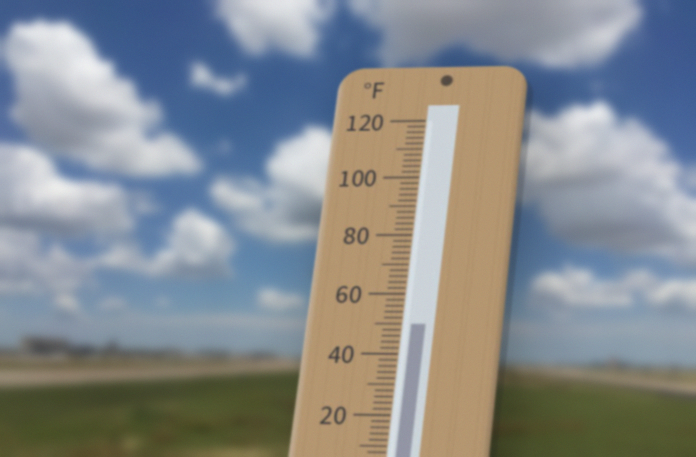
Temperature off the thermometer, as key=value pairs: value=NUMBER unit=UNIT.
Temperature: value=50 unit=°F
